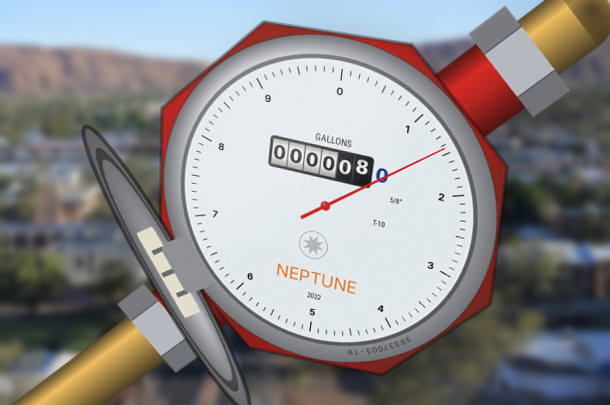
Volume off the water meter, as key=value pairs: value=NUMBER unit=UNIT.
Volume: value=81.4 unit=gal
